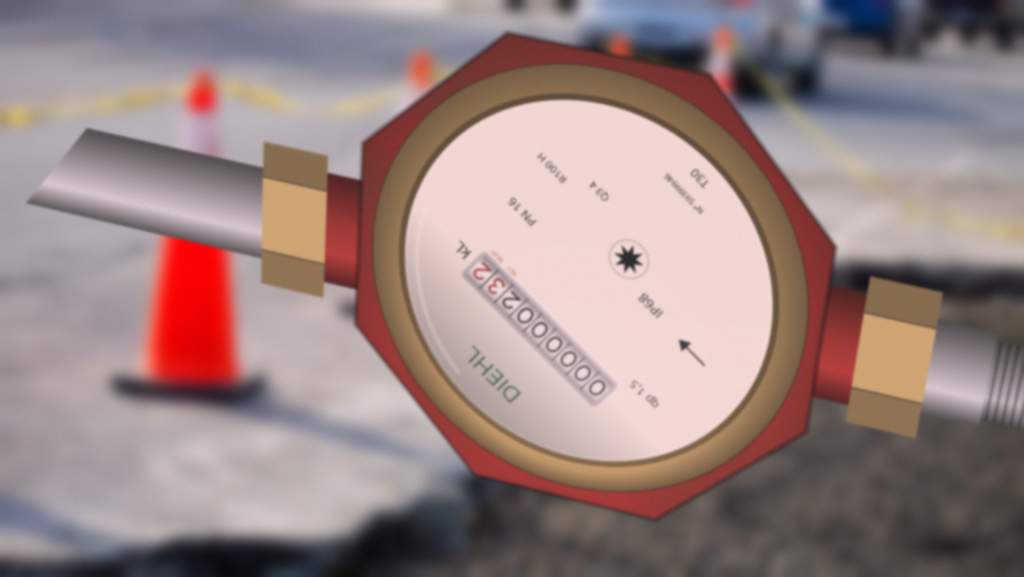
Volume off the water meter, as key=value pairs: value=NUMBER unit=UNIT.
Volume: value=2.32 unit=kL
